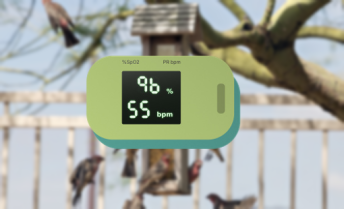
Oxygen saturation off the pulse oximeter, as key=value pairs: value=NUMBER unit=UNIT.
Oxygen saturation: value=96 unit=%
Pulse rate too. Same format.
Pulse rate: value=55 unit=bpm
